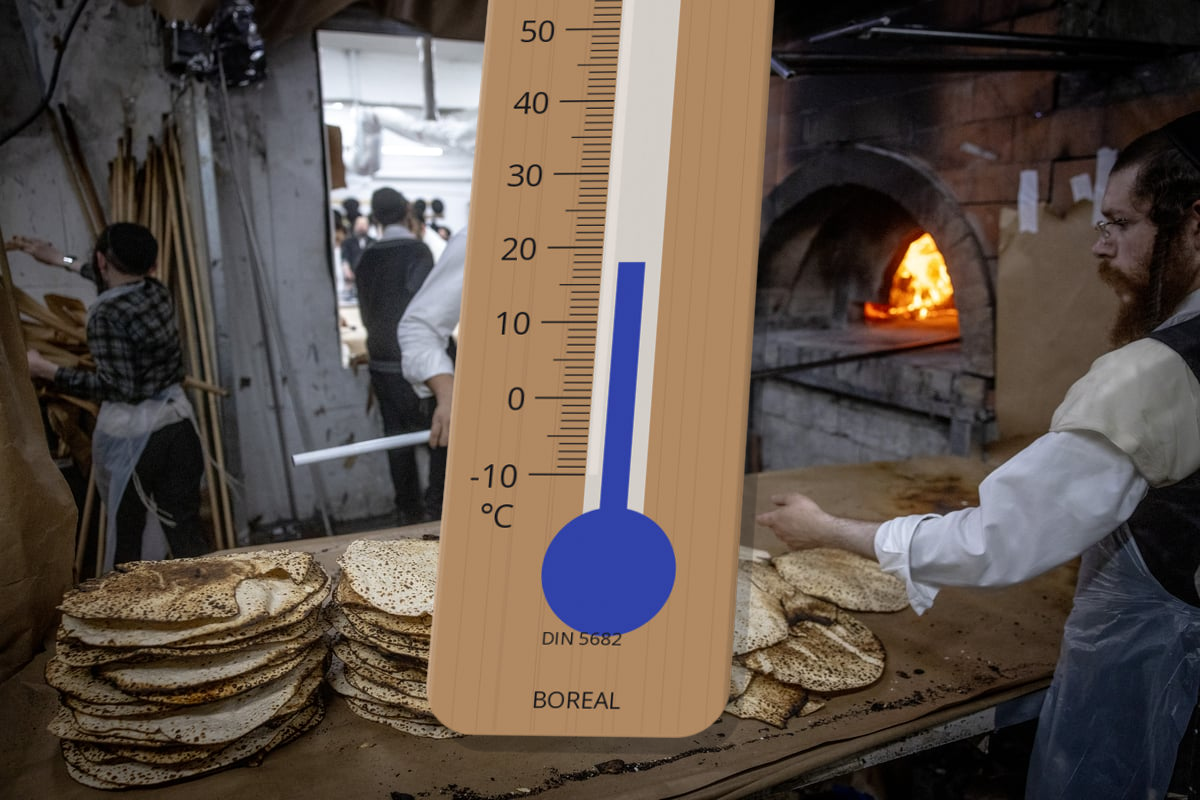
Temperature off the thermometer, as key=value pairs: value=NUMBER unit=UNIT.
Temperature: value=18 unit=°C
